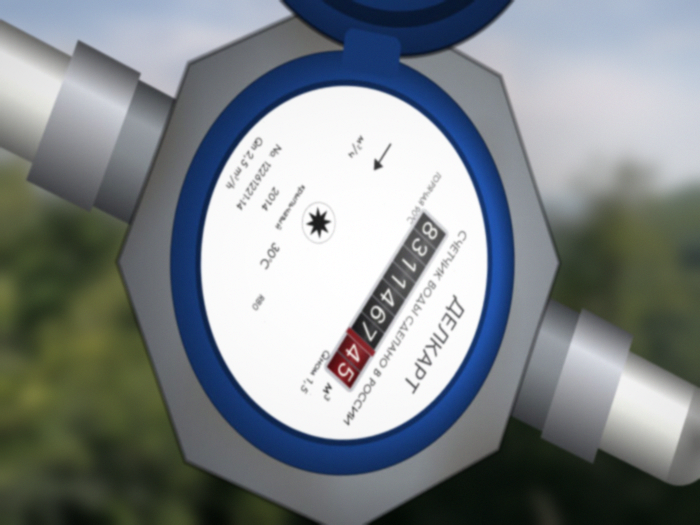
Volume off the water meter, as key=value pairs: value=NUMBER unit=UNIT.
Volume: value=8311467.45 unit=m³
